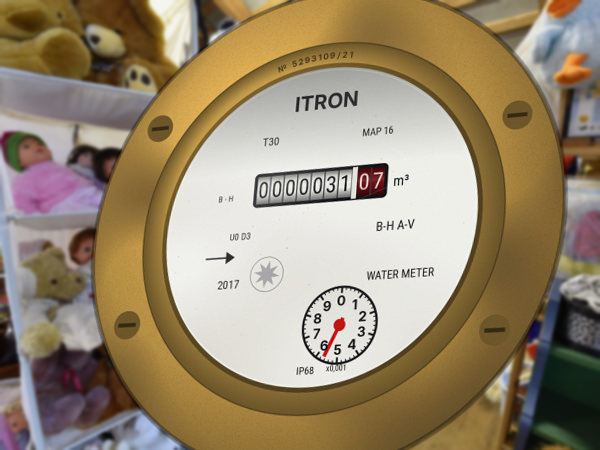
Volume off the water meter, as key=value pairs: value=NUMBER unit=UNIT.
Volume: value=31.075 unit=m³
